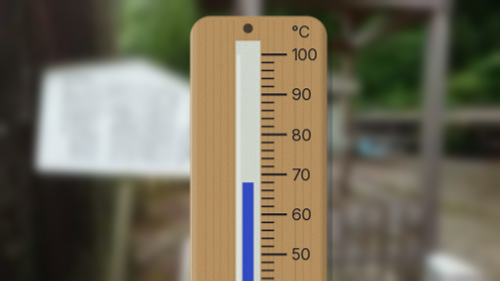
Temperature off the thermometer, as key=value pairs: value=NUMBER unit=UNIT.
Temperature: value=68 unit=°C
